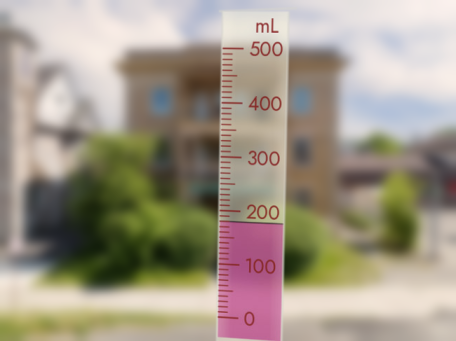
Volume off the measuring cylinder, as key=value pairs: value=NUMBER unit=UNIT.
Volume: value=180 unit=mL
